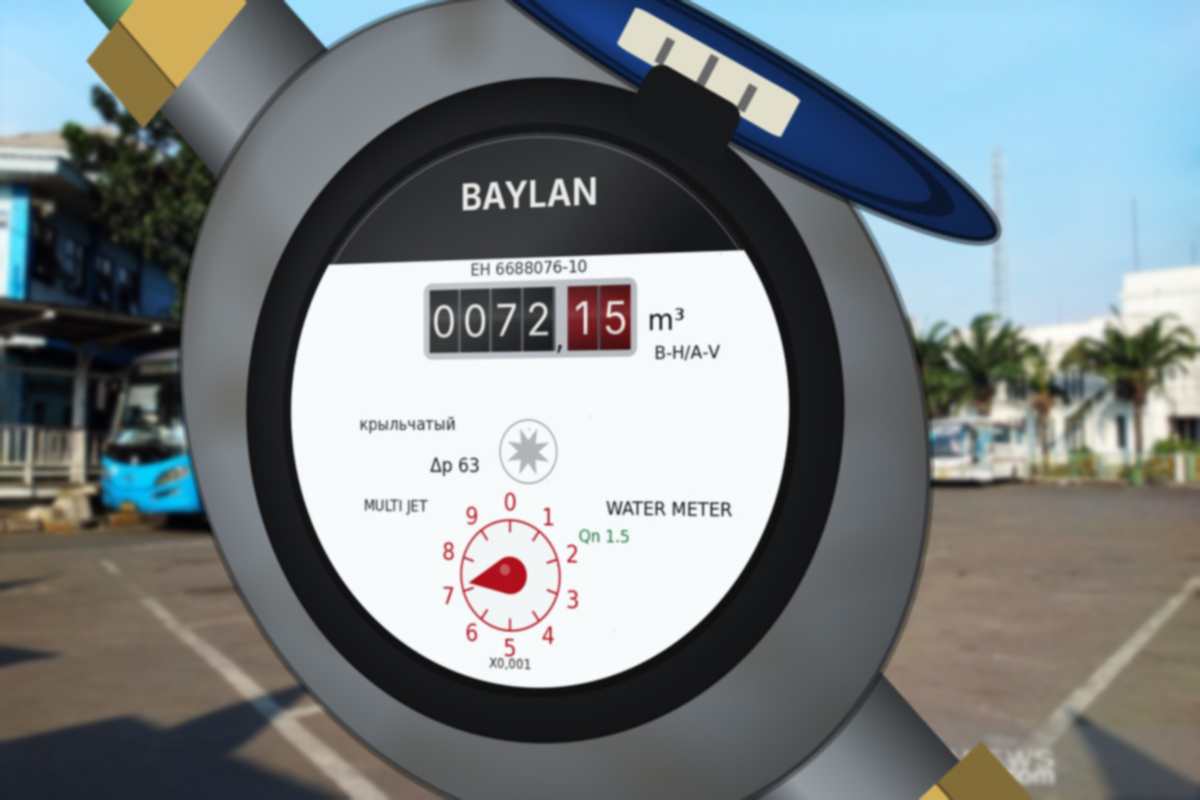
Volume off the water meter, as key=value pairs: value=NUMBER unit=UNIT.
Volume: value=72.157 unit=m³
